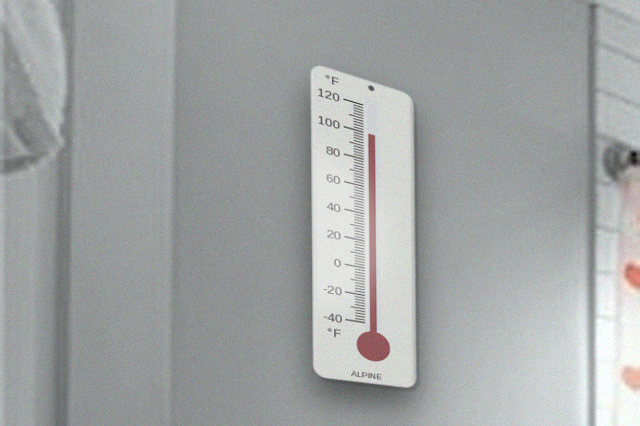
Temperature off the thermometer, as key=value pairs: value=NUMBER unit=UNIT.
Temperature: value=100 unit=°F
